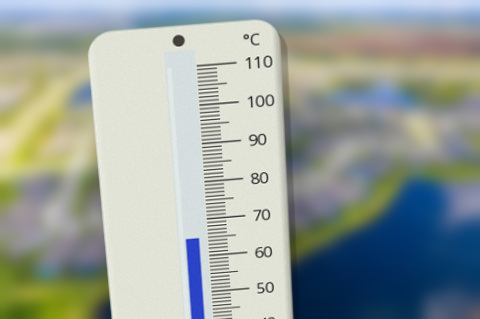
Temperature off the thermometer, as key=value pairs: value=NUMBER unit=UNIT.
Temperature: value=65 unit=°C
